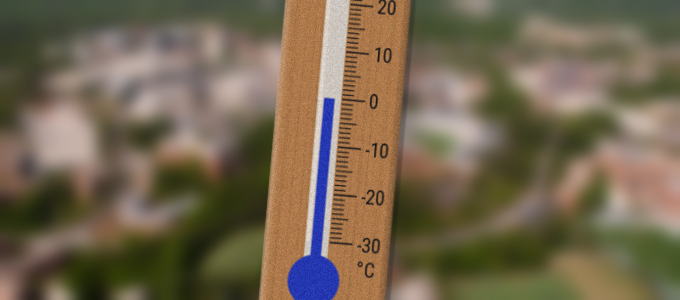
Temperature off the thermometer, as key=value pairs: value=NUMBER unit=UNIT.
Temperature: value=0 unit=°C
